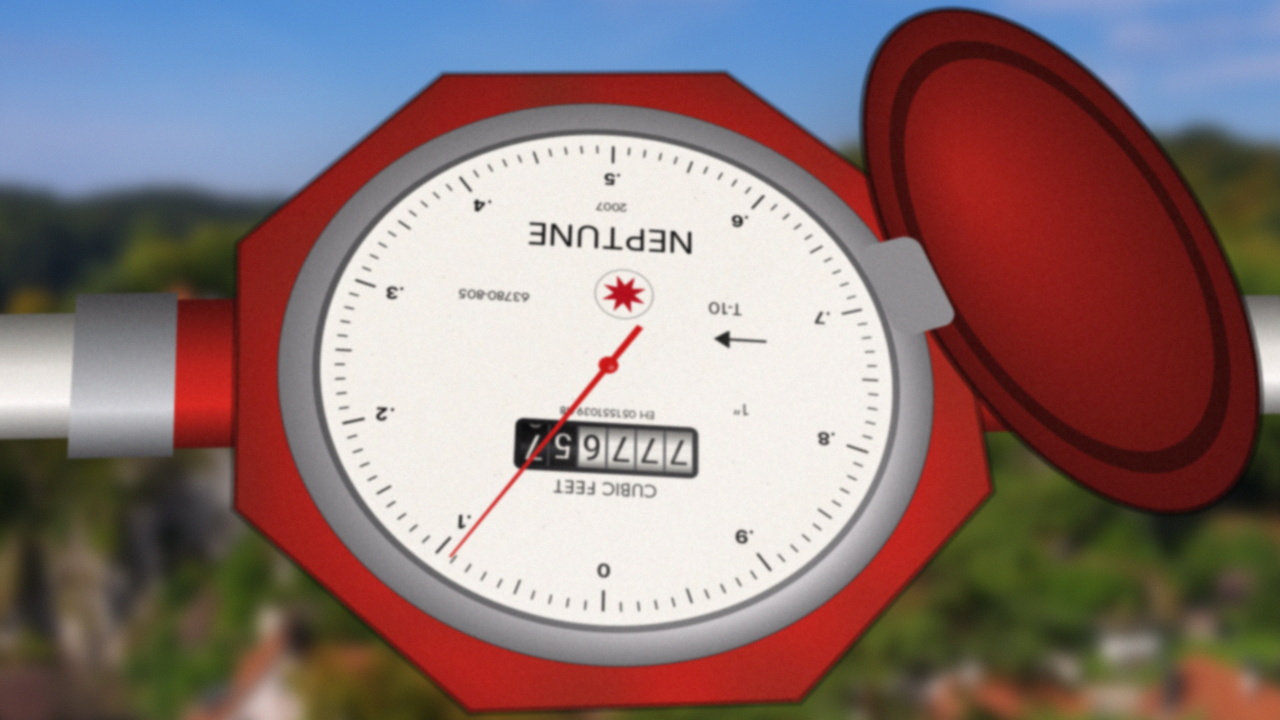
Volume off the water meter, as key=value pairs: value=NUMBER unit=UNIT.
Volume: value=777657.09 unit=ft³
